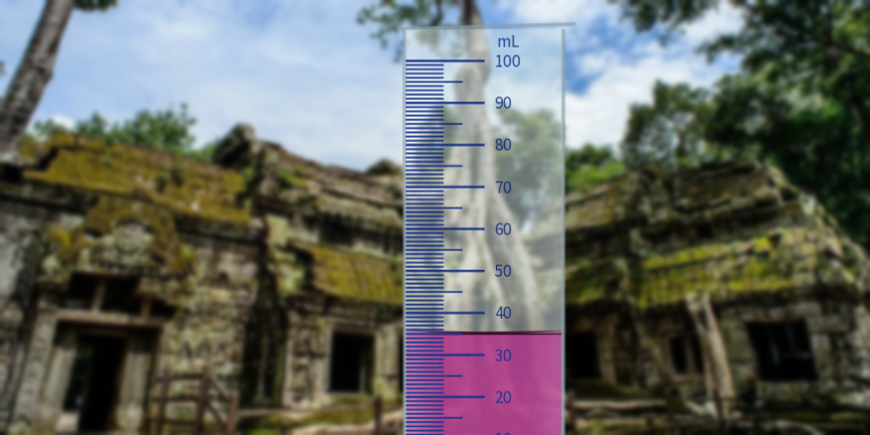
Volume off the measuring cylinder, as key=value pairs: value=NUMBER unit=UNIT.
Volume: value=35 unit=mL
